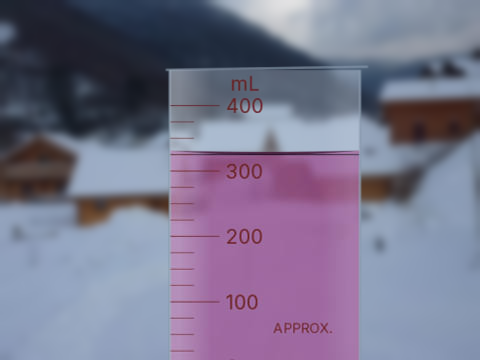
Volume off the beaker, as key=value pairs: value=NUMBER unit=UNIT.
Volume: value=325 unit=mL
